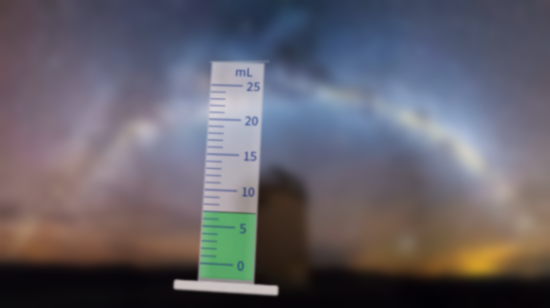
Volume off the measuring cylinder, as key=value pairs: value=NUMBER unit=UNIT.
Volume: value=7 unit=mL
